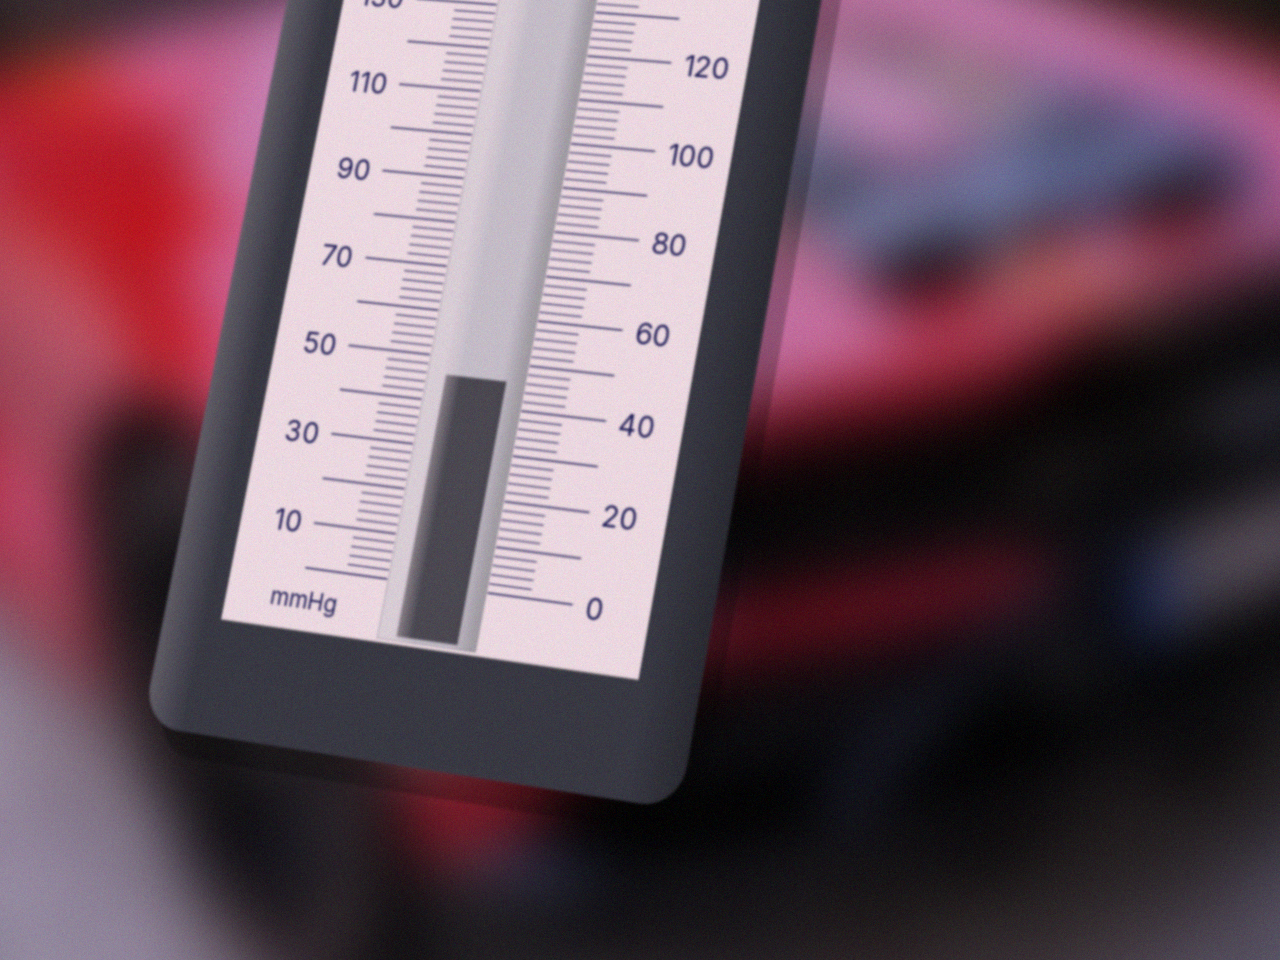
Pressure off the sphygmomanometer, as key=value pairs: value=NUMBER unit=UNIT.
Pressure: value=46 unit=mmHg
